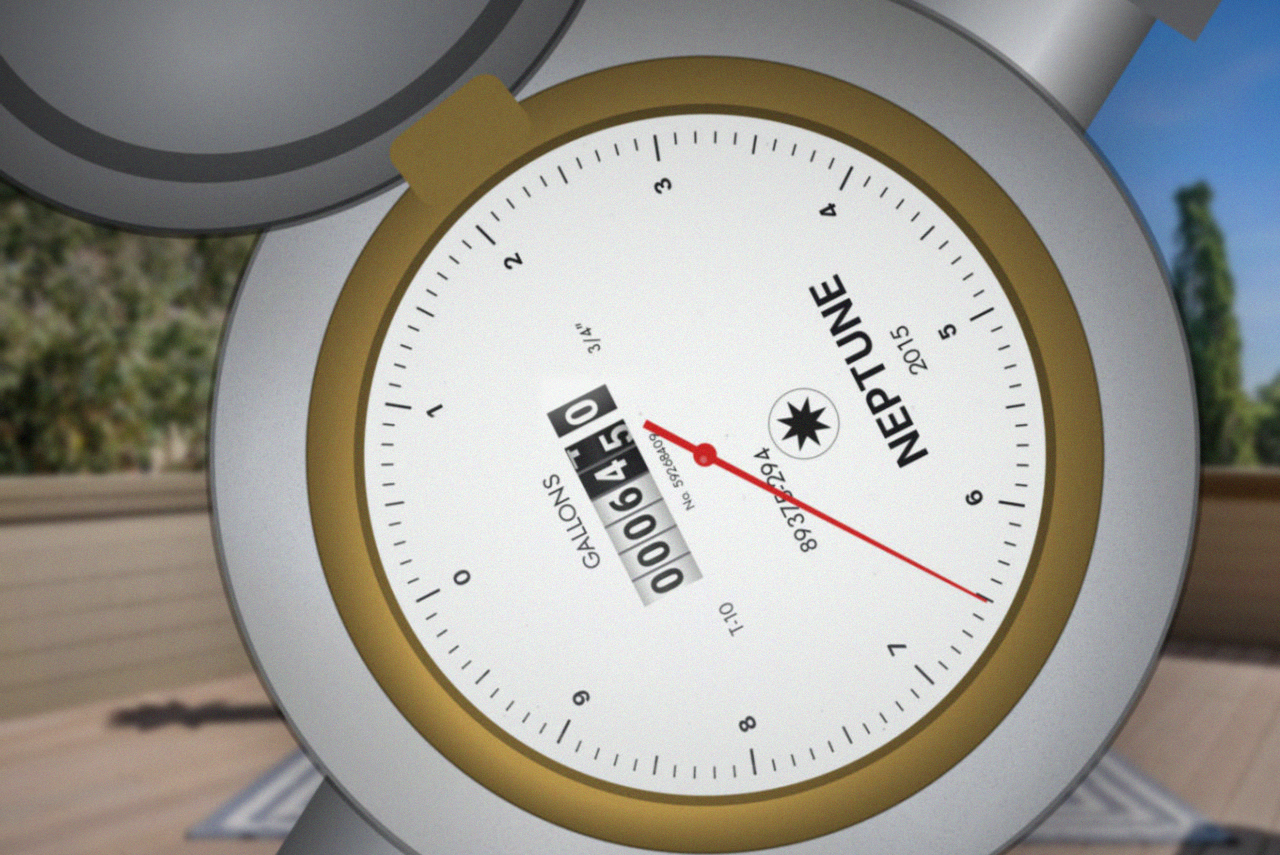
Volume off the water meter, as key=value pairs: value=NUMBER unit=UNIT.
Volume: value=6446.5 unit=gal
